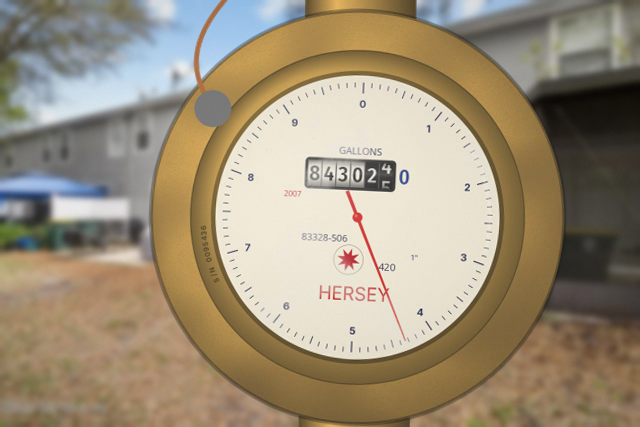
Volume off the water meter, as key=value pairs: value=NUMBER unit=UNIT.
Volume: value=8430244.3 unit=gal
